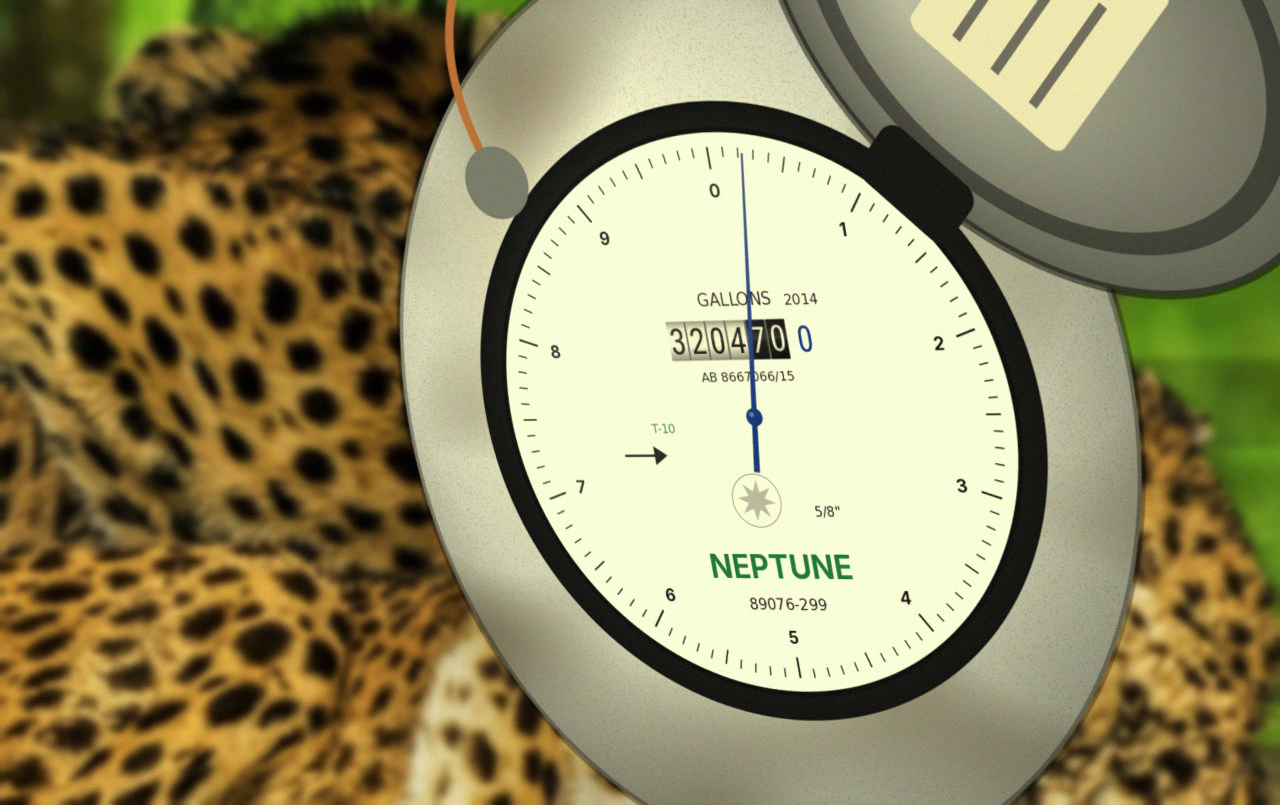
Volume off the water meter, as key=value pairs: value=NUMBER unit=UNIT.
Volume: value=3204700.2 unit=gal
